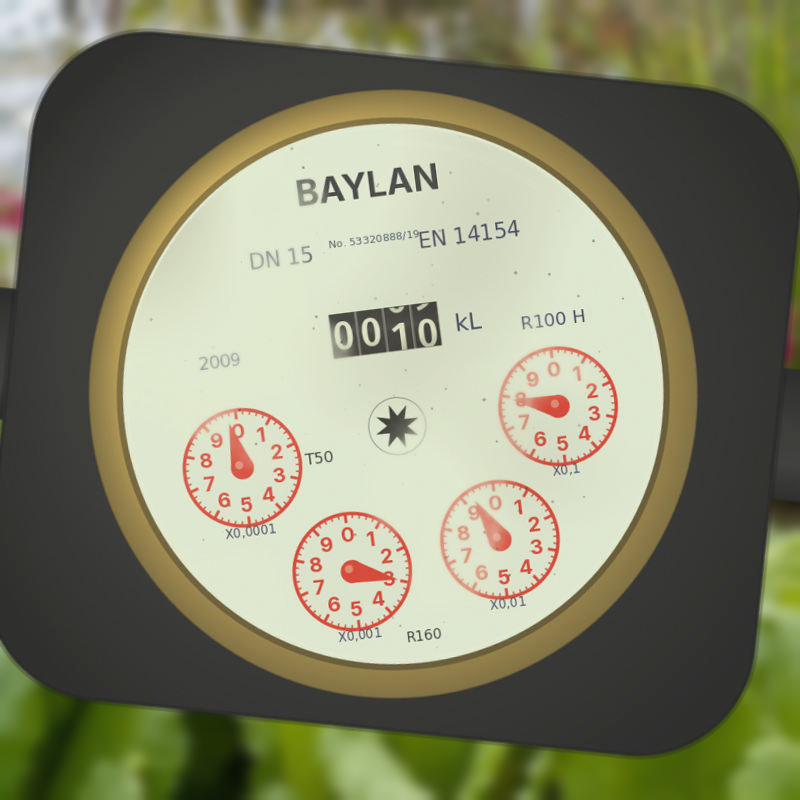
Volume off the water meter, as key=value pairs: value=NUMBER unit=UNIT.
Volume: value=9.7929 unit=kL
